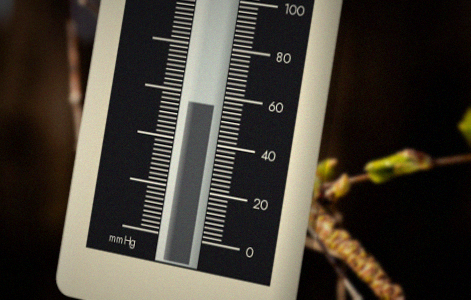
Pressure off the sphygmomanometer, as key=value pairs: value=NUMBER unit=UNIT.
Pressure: value=56 unit=mmHg
